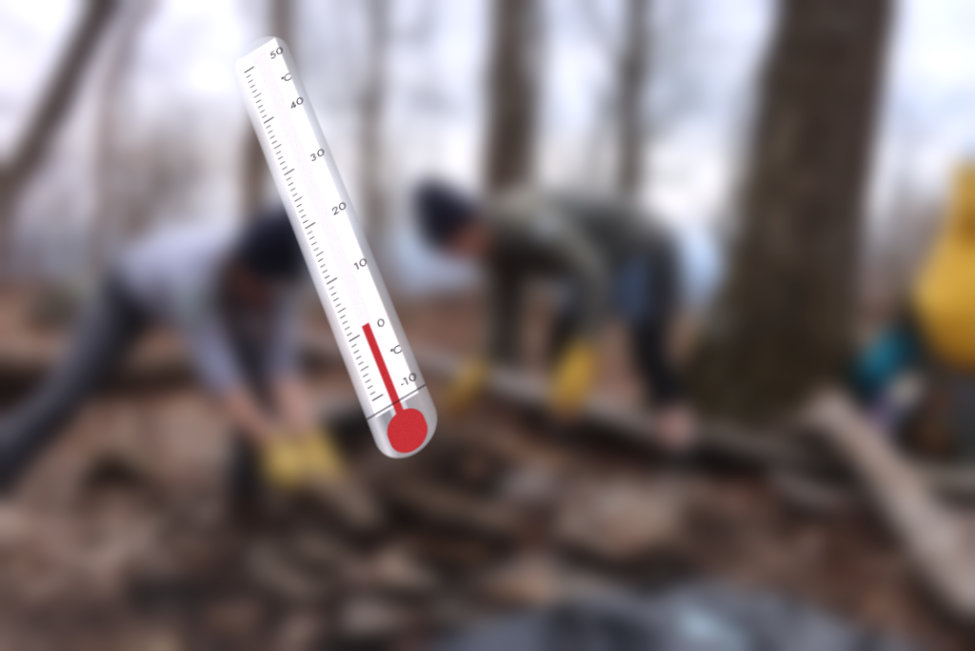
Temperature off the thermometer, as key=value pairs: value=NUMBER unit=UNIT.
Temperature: value=1 unit=°C
